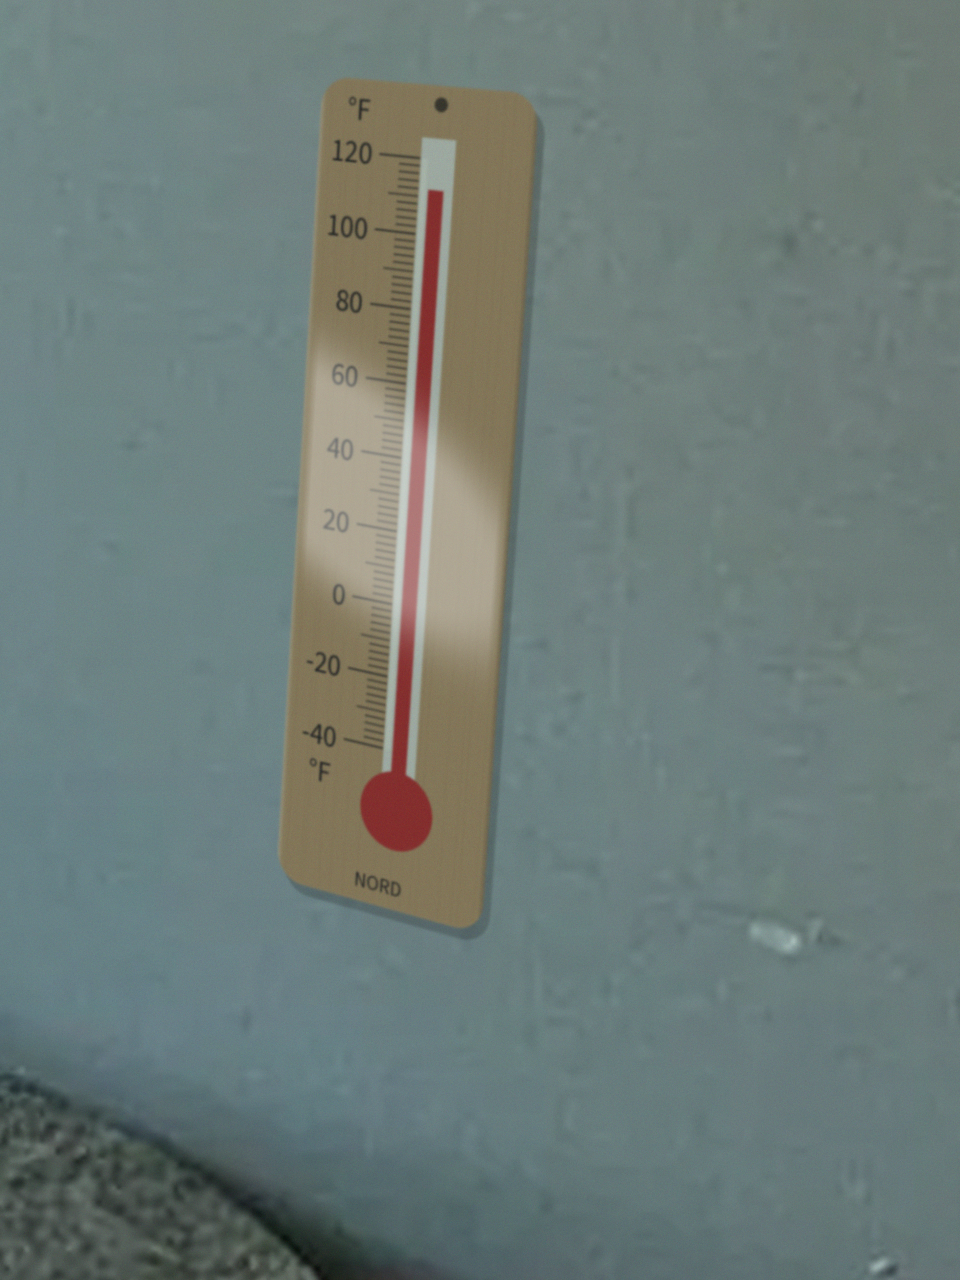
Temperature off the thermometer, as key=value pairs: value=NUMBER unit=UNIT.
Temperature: value=112 unit=°F
